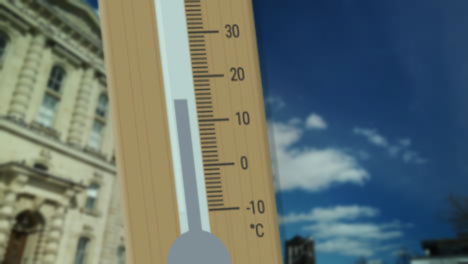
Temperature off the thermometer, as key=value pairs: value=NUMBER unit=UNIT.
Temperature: value=15 unit=°C
